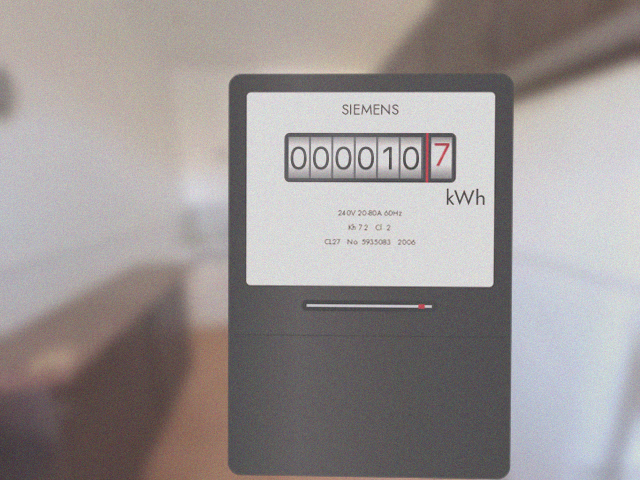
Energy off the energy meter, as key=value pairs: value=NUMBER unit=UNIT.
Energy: value=10.7 unit=kWh
